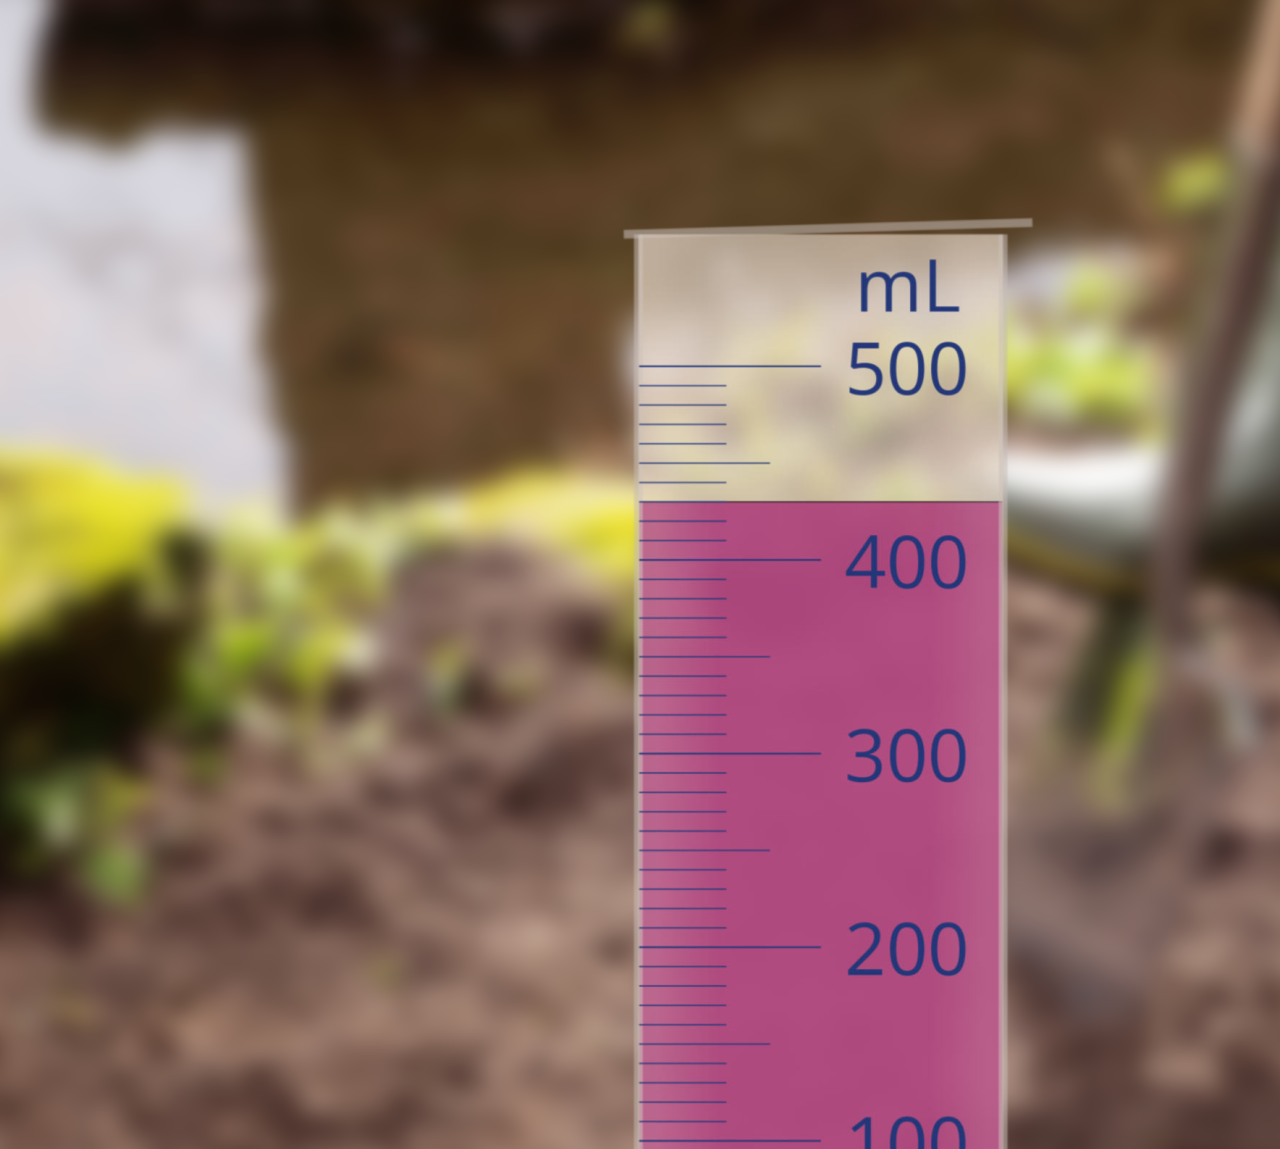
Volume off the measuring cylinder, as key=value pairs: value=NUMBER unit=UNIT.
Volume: value=430 unit=mL
